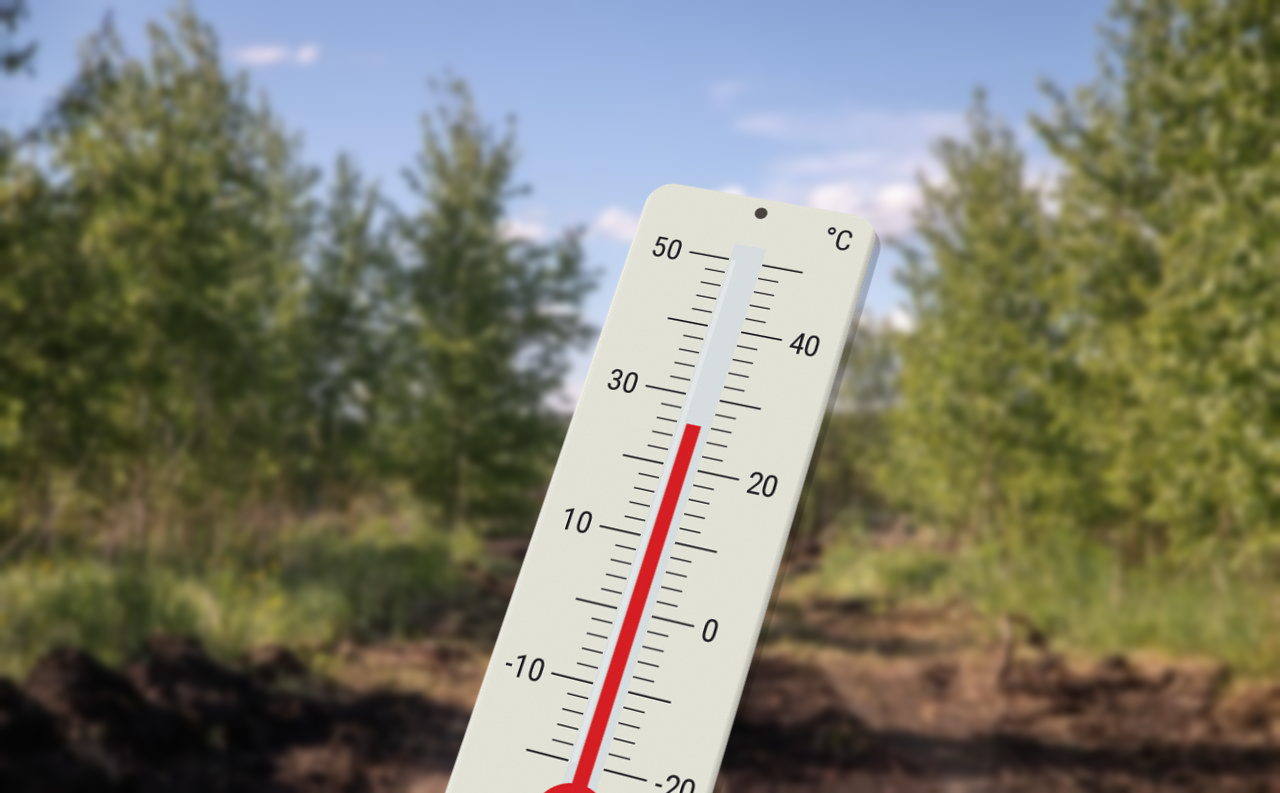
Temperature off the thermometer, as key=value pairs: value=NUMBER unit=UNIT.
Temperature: value=26 unit=°C
